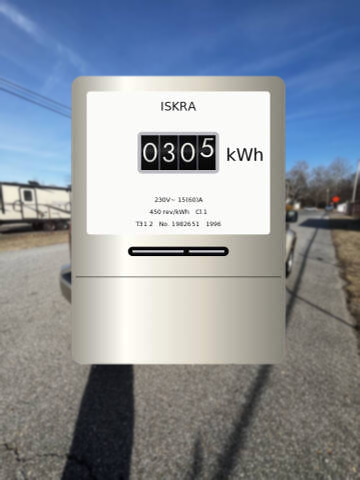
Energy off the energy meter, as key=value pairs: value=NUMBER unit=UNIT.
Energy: value=305 unit=kWh
